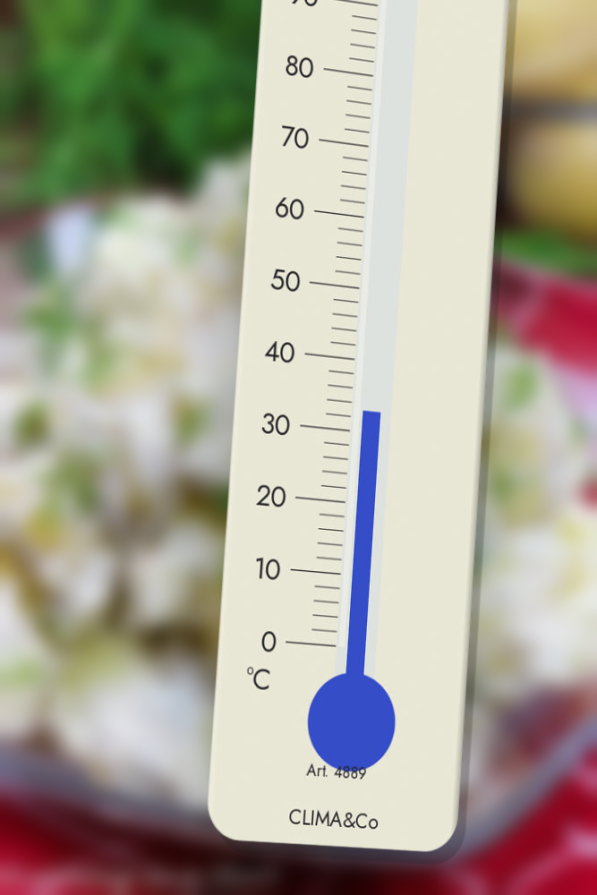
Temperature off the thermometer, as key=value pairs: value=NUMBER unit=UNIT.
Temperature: value=33 unit=°C
